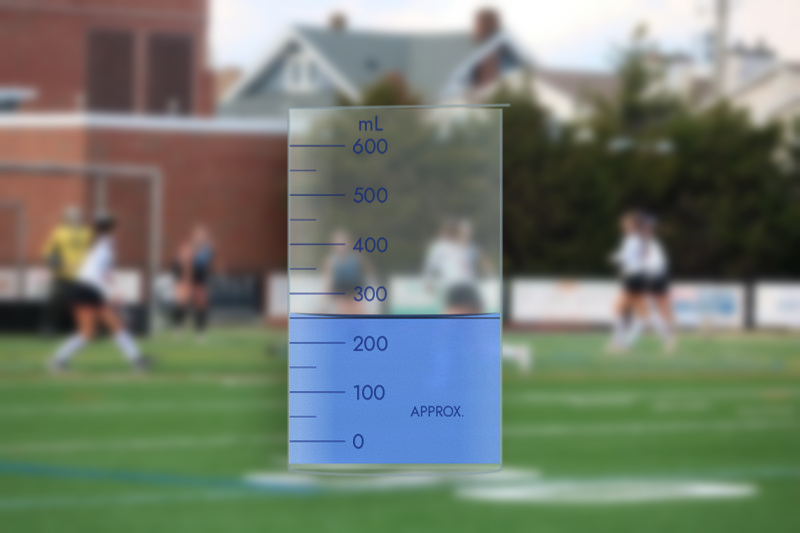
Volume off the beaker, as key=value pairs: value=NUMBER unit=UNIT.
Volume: value=250 unit=mL
